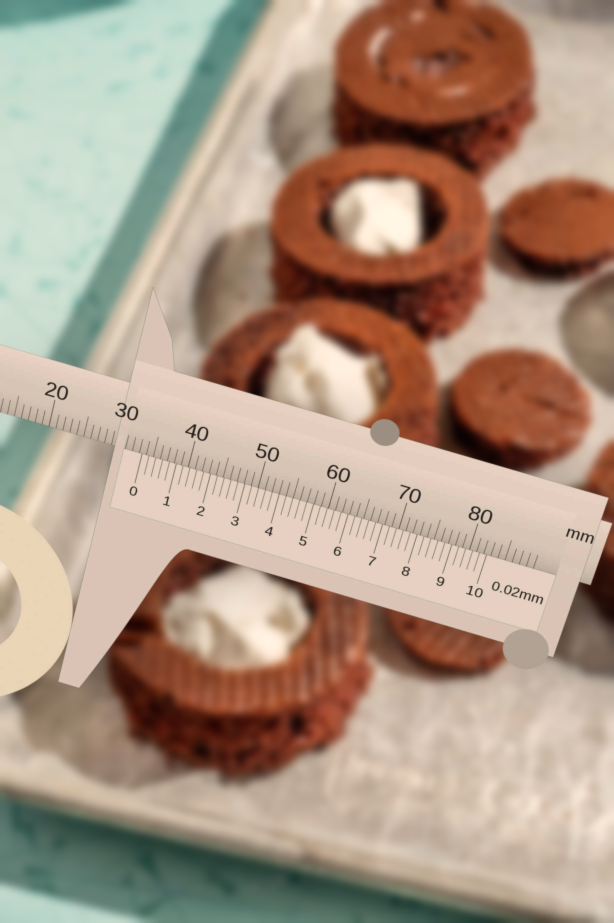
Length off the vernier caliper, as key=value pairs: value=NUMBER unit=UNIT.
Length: value=33.4 unit=mm
